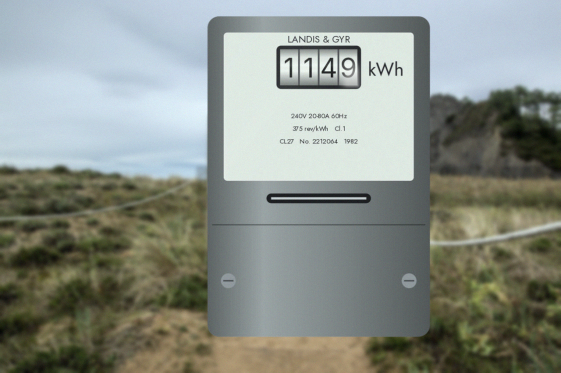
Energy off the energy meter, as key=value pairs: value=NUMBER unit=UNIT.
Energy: value=1149 unit=kWh
